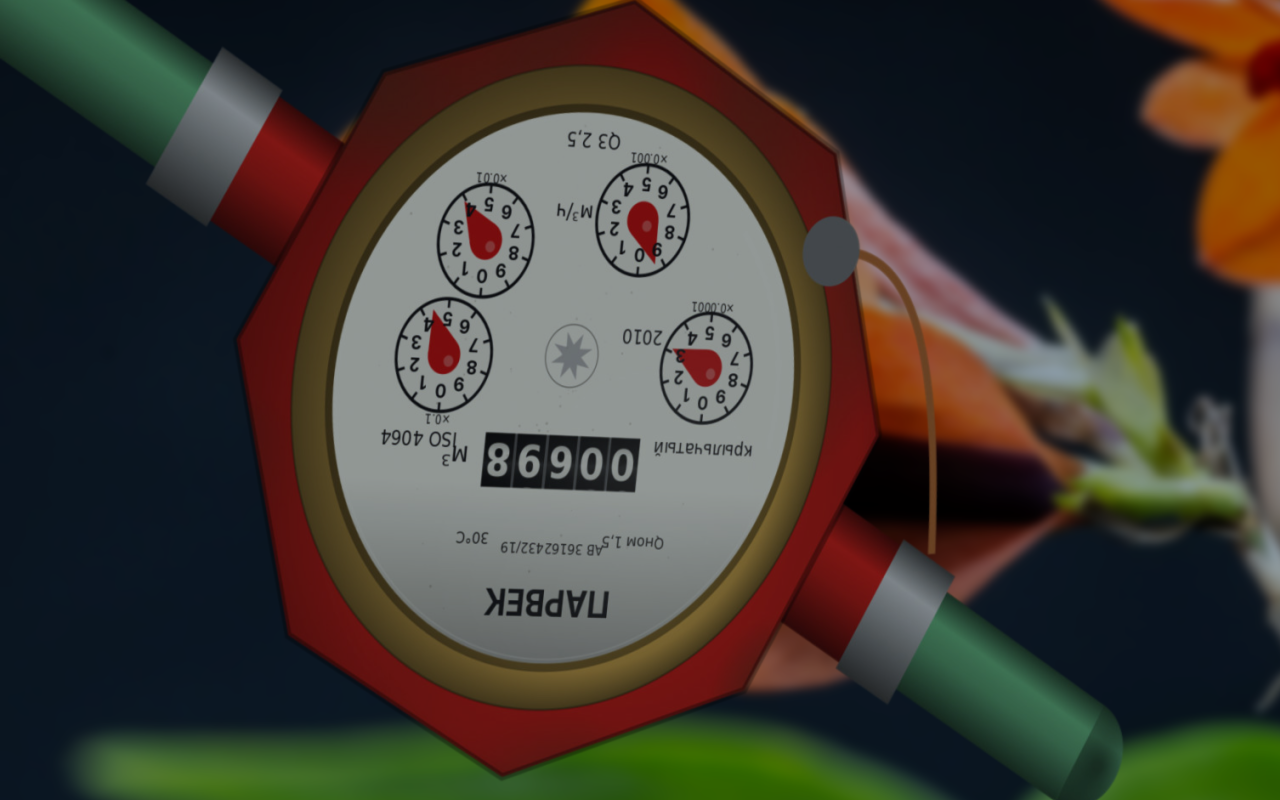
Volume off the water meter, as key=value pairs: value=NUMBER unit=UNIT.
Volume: value=698.4393 unit=m³
